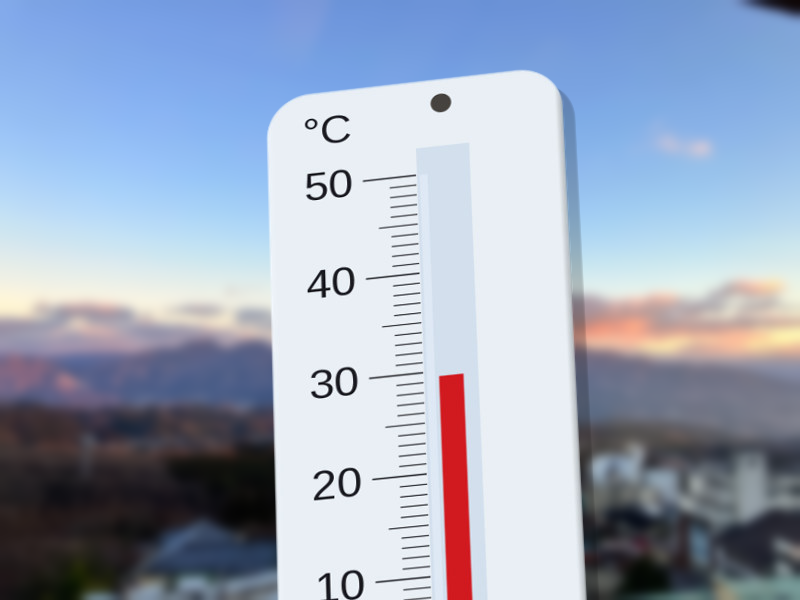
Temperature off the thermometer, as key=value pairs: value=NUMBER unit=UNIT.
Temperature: value=29.5 unit=°C
